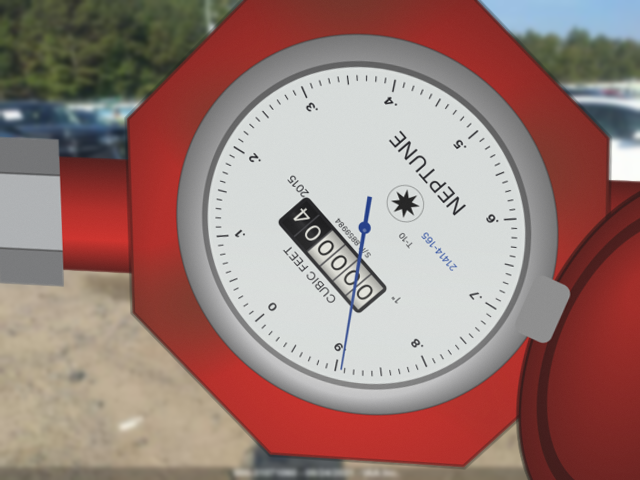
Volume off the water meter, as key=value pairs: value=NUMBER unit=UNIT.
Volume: value=3.89 unit=ft³
